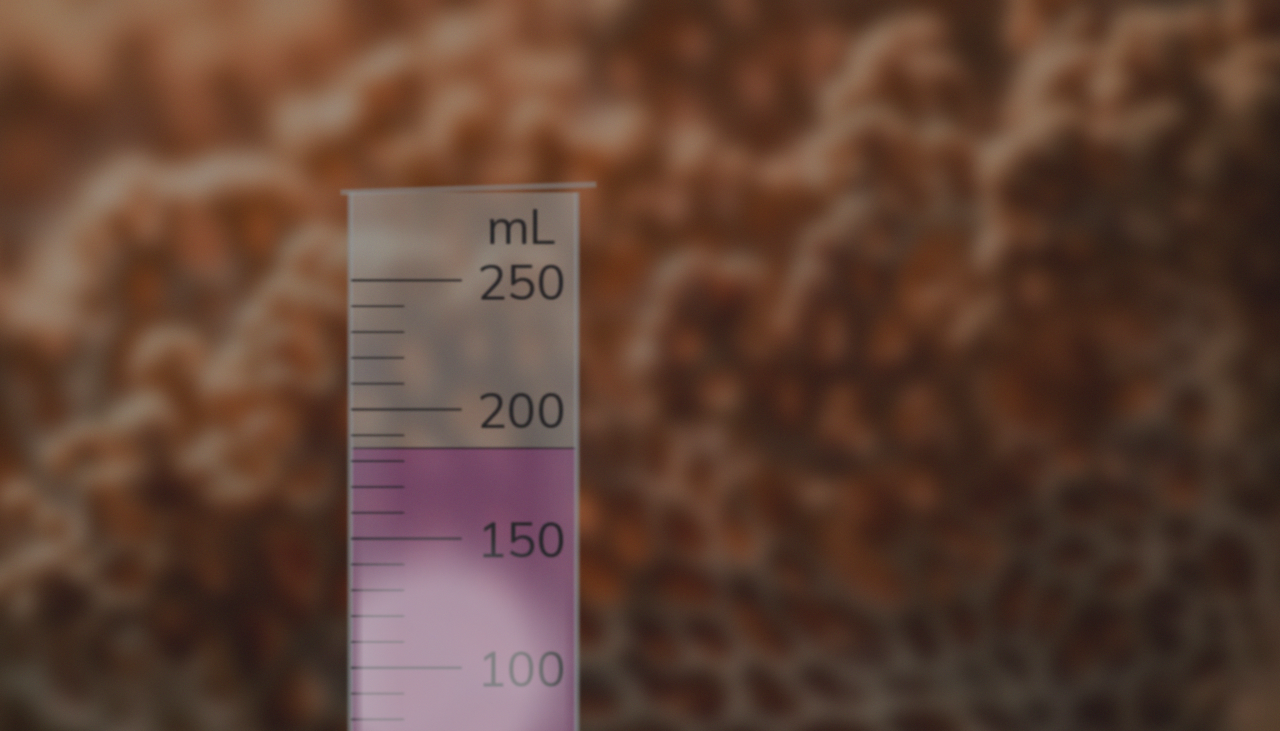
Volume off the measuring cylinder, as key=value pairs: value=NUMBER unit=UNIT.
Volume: value=185 unit=mL
